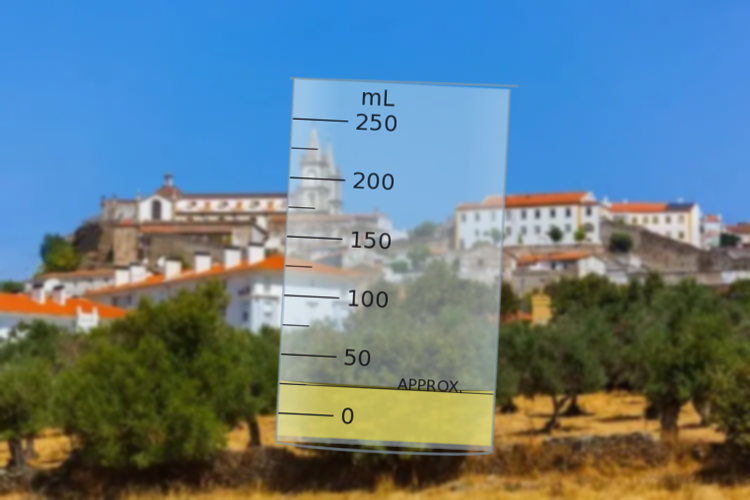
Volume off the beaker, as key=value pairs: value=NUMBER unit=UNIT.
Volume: value=25 unit=mL
